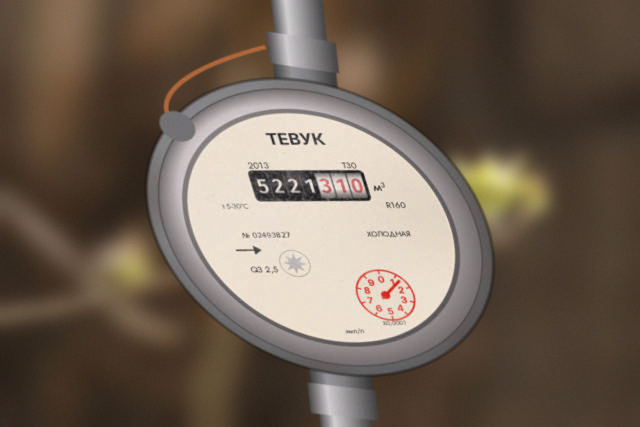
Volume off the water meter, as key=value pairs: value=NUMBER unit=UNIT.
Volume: value=5221.3101 unit=m³
